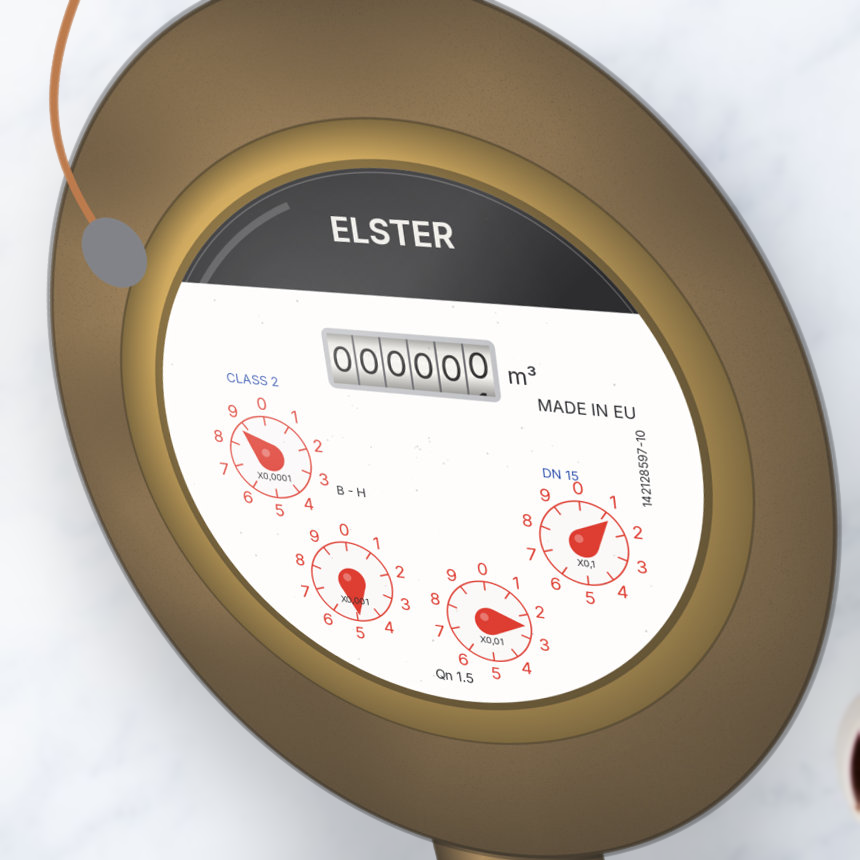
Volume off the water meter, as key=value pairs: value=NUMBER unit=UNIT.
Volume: value=0.1248 unit=m³
